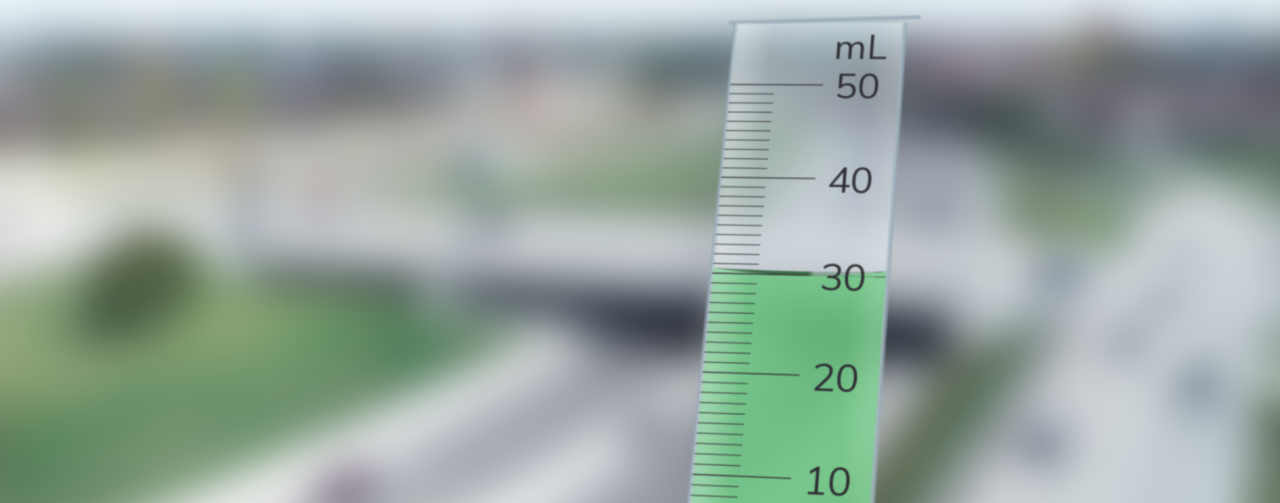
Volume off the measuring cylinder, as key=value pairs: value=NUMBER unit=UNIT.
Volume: value=30 unit=mL
